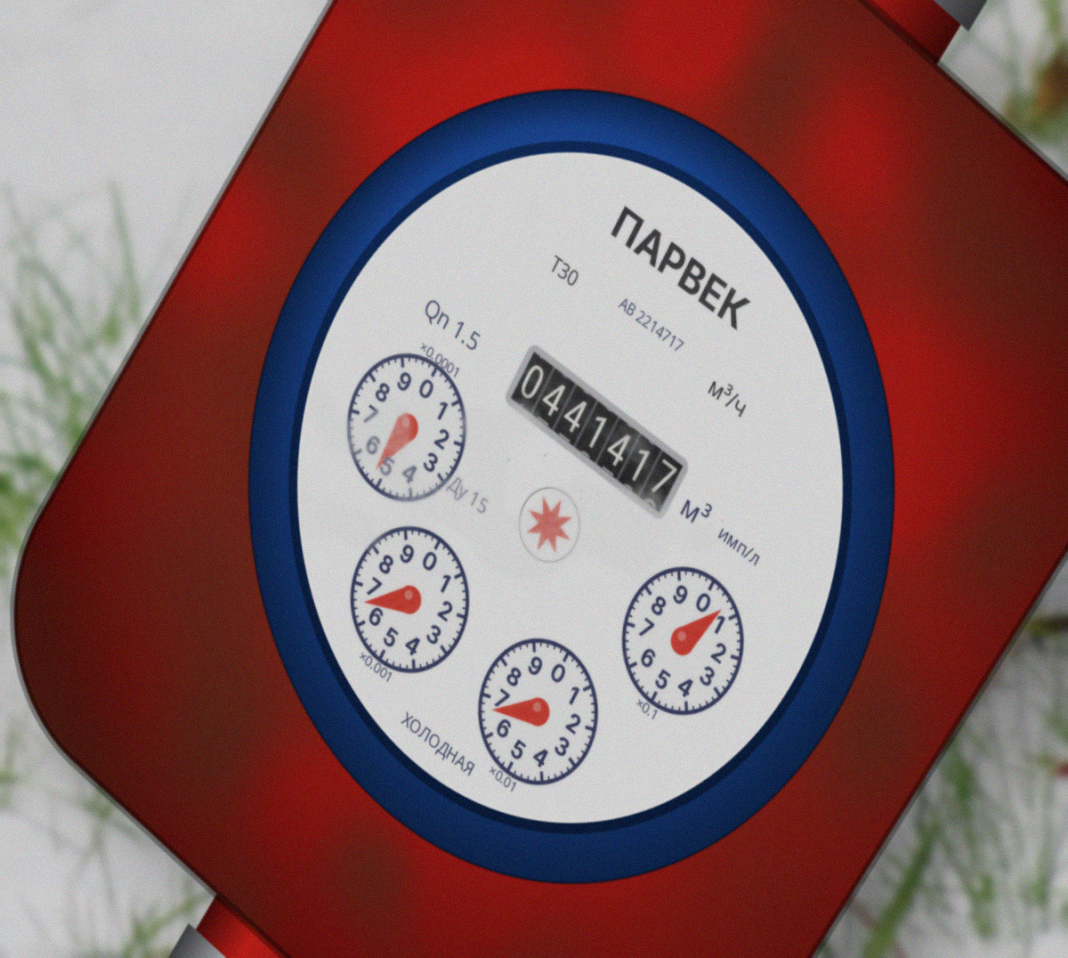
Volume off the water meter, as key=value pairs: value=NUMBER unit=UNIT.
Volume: value=441417.0665 unit=m³
